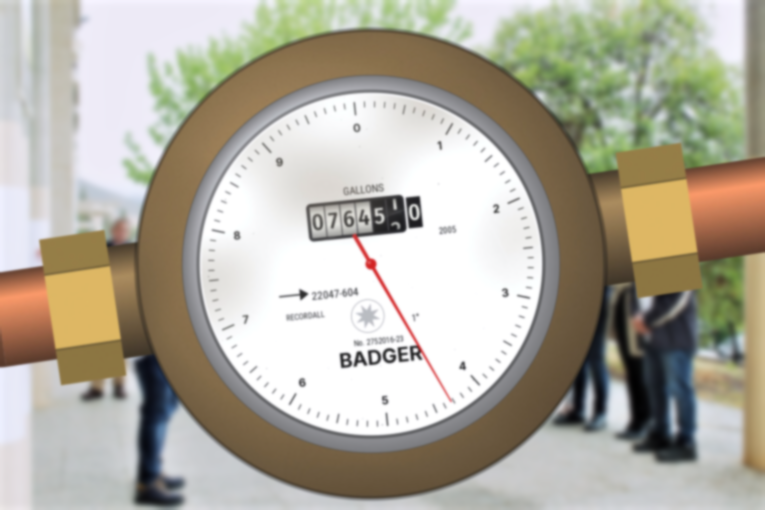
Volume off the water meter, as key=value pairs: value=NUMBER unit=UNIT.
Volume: value=764514.3 unit=gal
